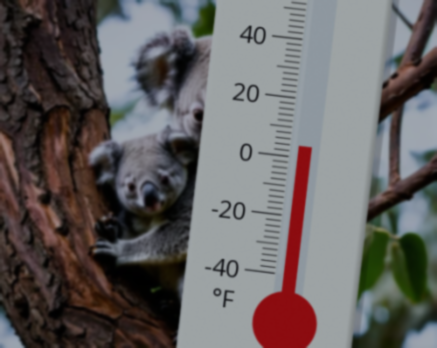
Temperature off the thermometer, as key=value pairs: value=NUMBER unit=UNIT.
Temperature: value=4 unit=°F
